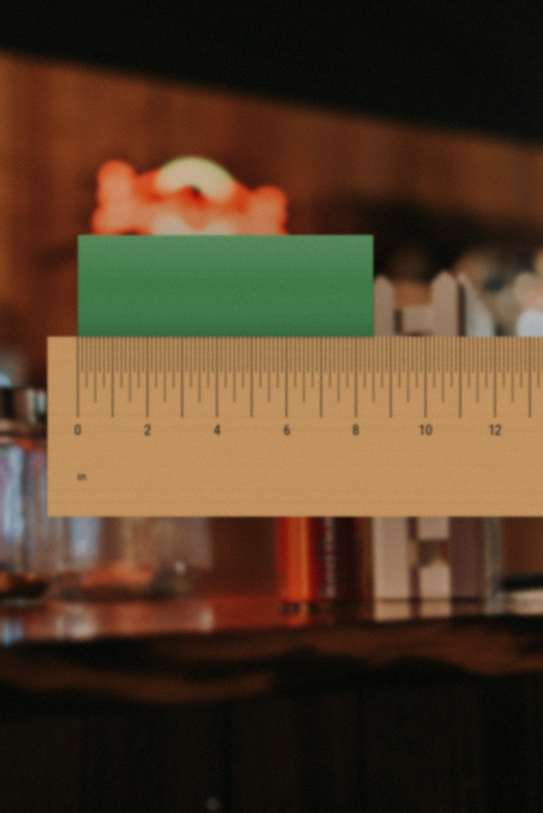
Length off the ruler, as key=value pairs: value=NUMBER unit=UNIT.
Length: value=8.5 unit=in
